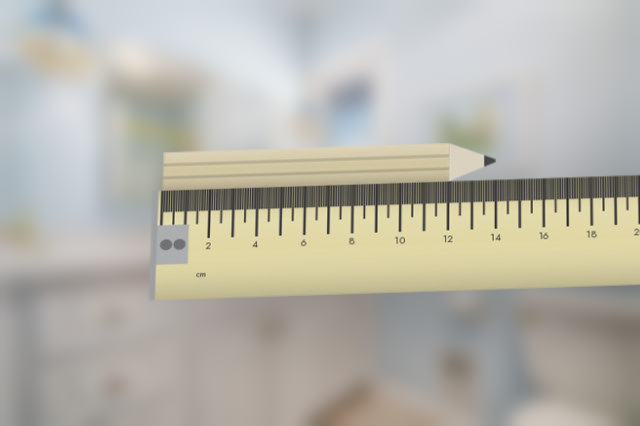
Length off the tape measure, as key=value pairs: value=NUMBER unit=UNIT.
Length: value=14 unit=cm
